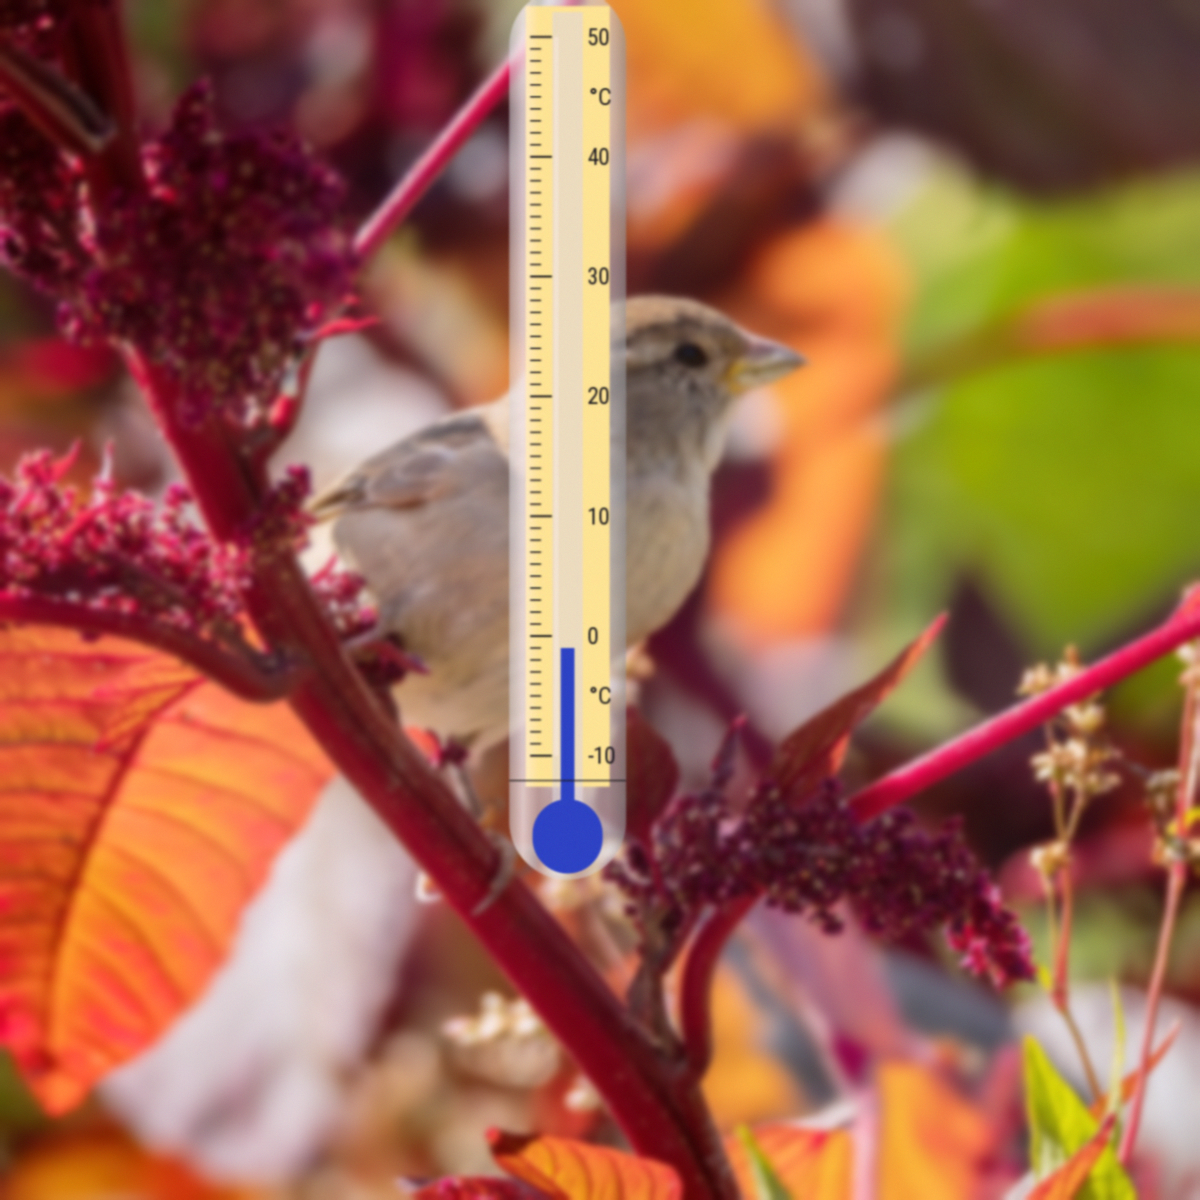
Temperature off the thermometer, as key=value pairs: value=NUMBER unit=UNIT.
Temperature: value=-1 unit=°C
